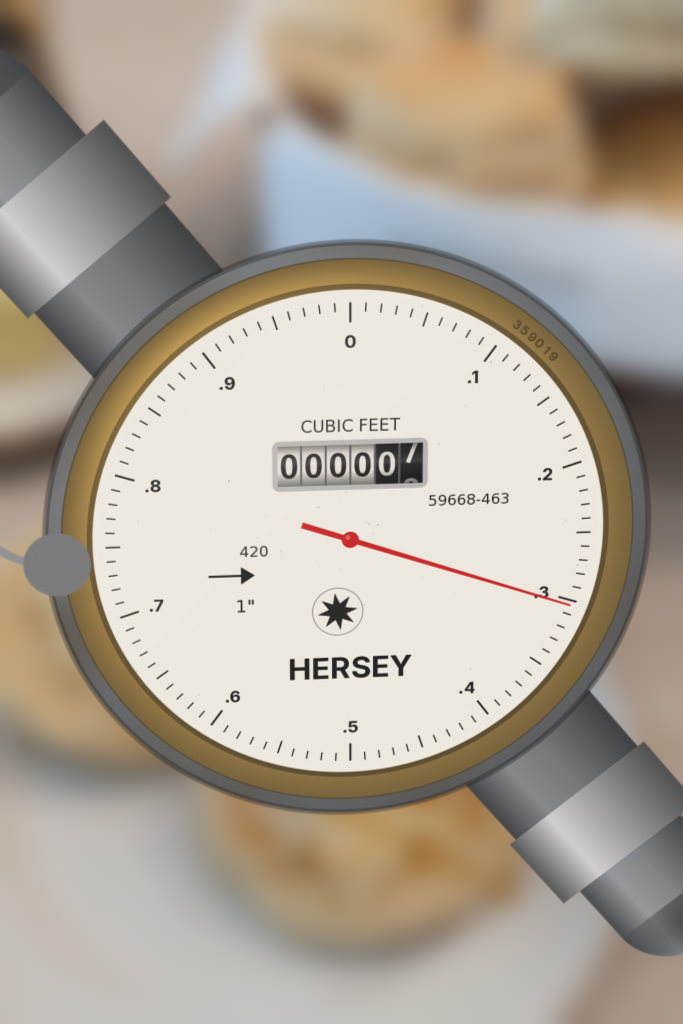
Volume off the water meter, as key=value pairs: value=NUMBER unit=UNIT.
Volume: value=7.30 unit=ft³
